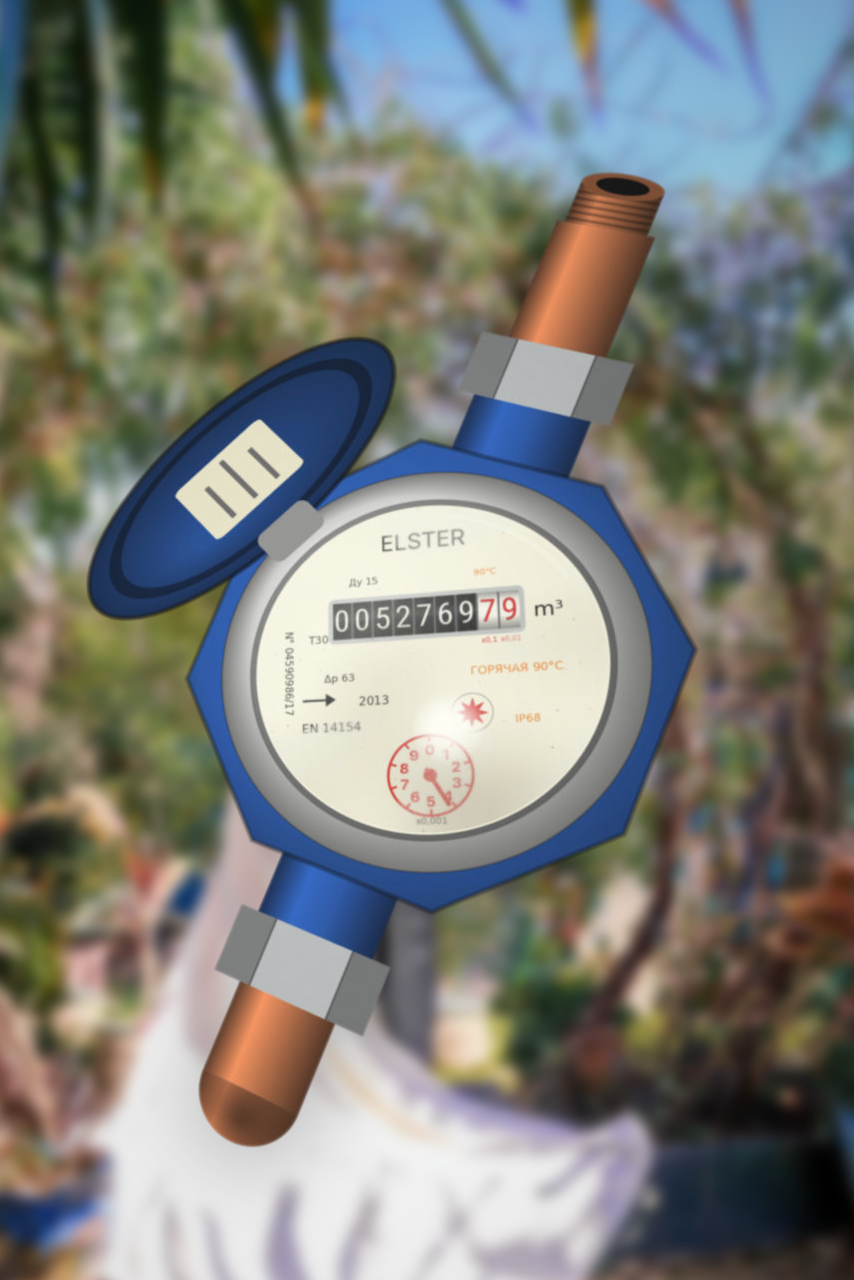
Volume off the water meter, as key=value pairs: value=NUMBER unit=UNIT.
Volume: value=52769.794 unit=m³
